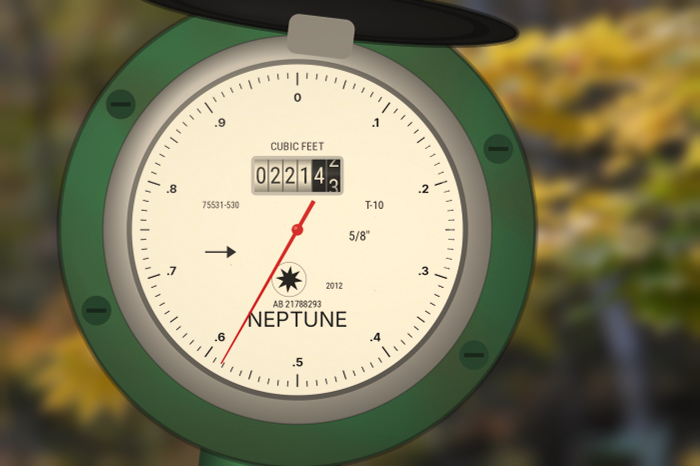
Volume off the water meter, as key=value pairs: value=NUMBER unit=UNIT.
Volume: value=22142.58 unit=ft³
